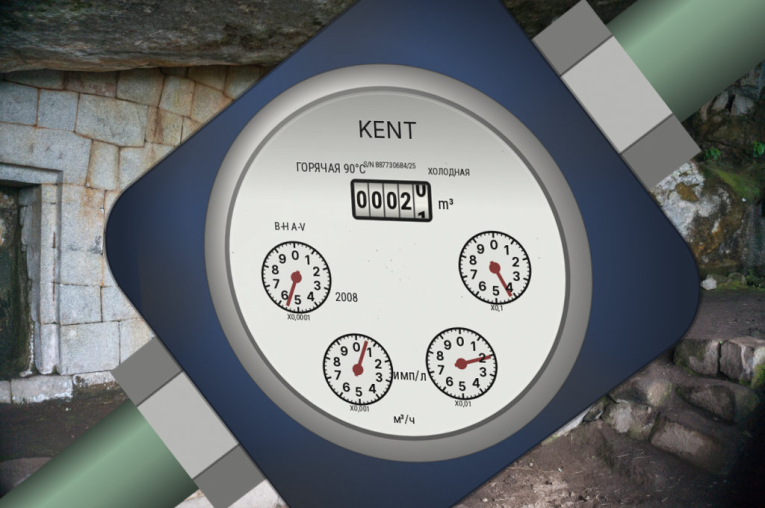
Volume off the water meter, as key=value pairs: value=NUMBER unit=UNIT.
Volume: value=20.4205 unit=m³
